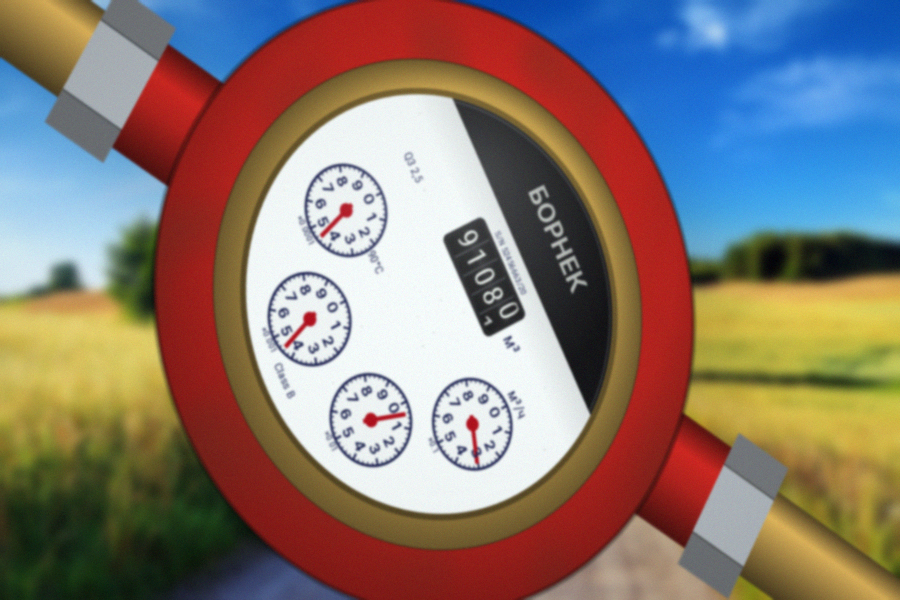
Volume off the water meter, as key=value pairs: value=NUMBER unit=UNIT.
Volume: value=91080.3044 unit=m³
